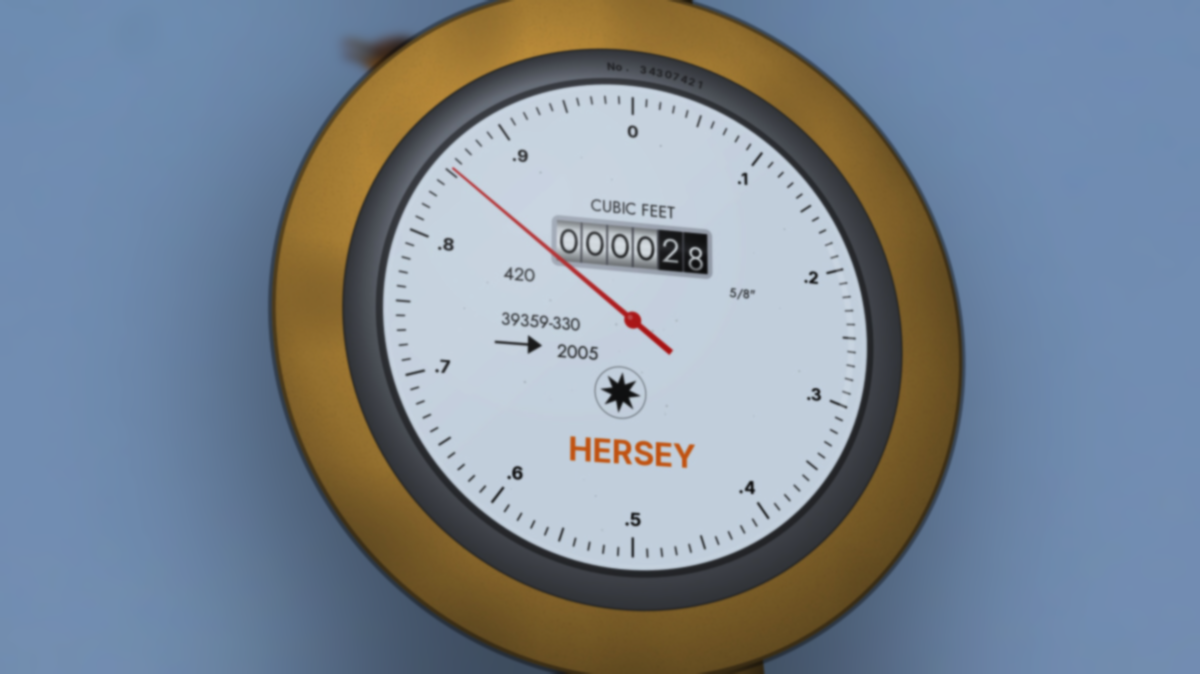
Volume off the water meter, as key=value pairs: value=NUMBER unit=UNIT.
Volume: value=27.85 unit=ft³
